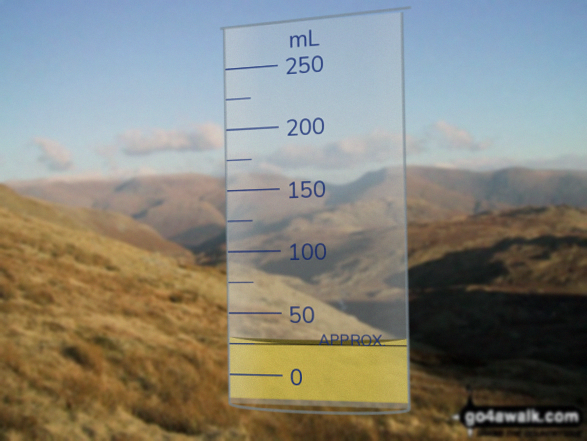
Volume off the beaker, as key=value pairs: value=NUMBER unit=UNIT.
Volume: value=25 unit=mL
